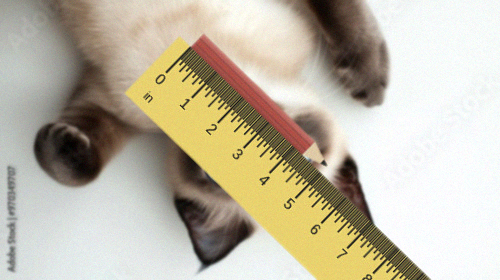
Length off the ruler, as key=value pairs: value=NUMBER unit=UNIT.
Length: value=5 unit=in
